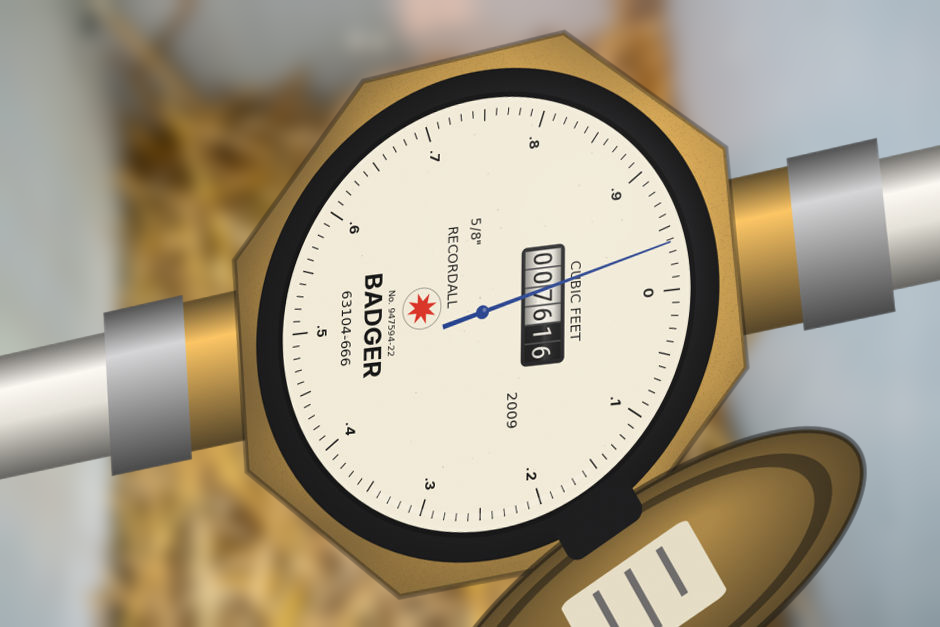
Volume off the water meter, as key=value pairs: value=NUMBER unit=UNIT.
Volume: value=7615.96 unit=ft³
